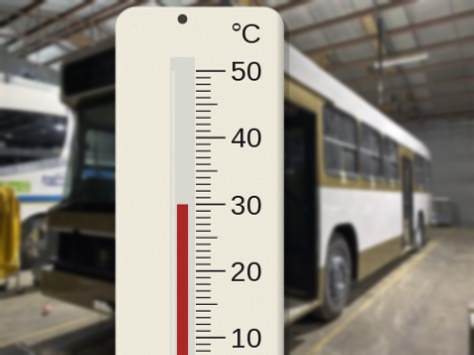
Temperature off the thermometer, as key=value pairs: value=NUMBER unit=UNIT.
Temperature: value=30 unit=°C
